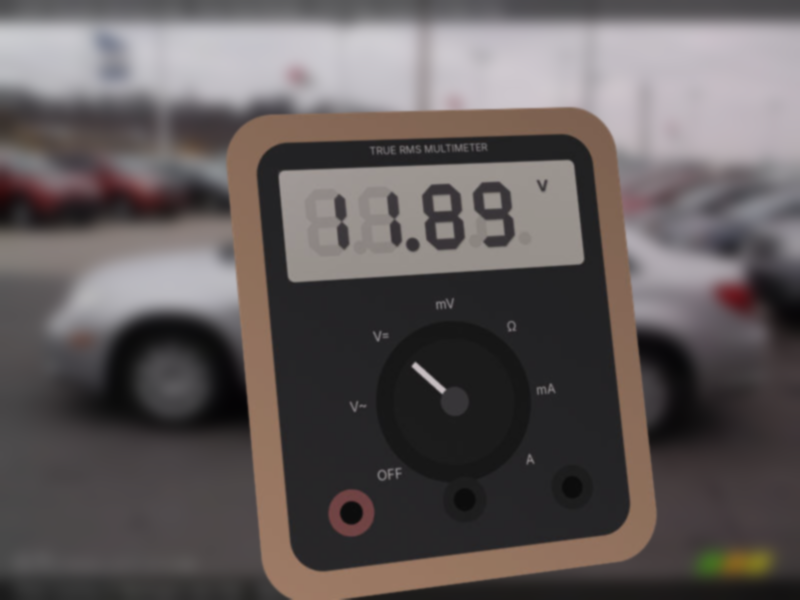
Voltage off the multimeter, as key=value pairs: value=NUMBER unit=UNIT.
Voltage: value=11.89 unit=V
